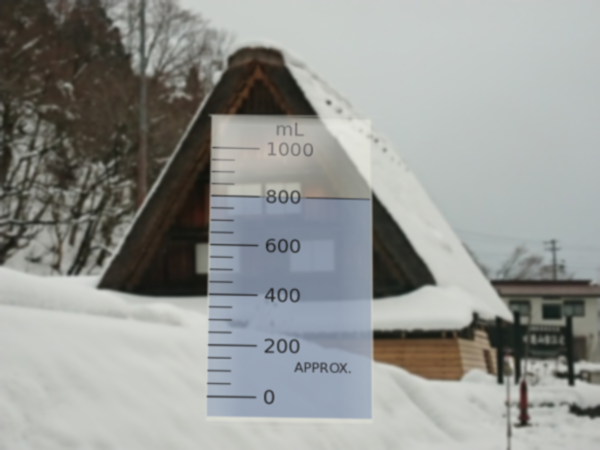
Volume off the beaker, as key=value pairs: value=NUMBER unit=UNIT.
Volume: value=800 unit=mL
